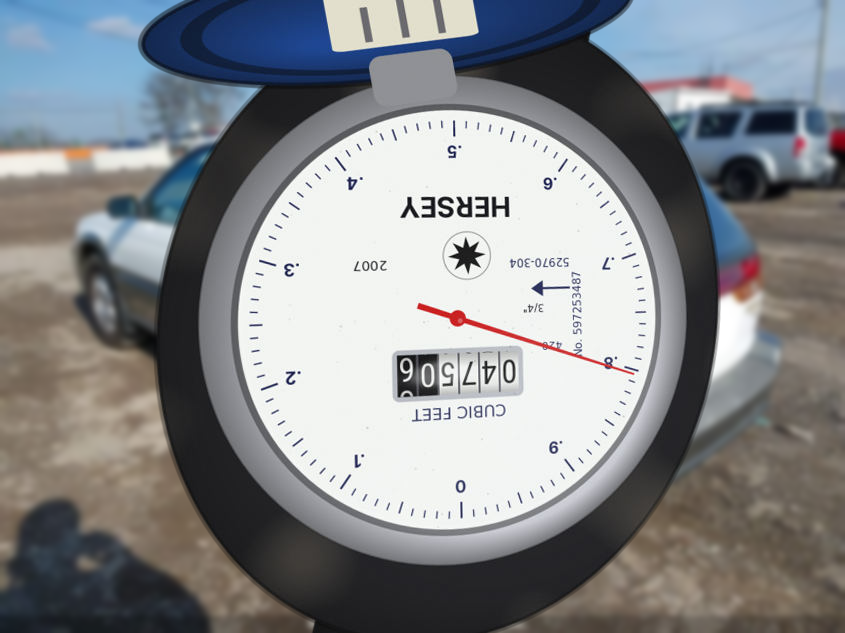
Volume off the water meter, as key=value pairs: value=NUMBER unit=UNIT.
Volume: value=47505.80 unit=ft³
